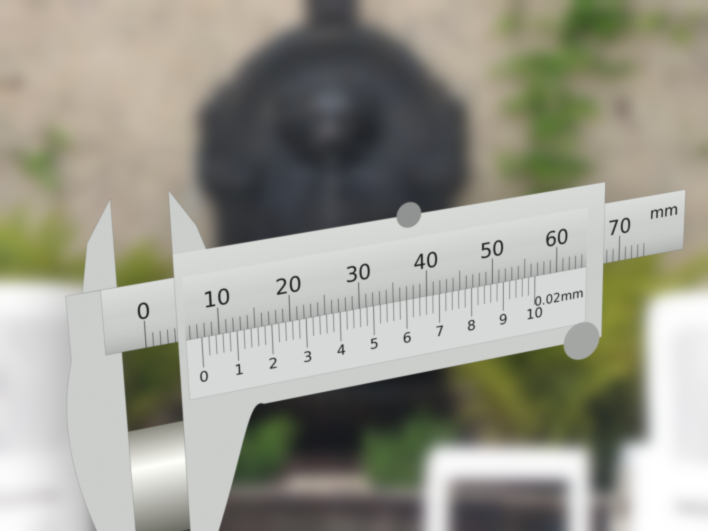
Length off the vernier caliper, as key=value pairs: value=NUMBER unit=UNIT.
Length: value=7.6 unit=mm
